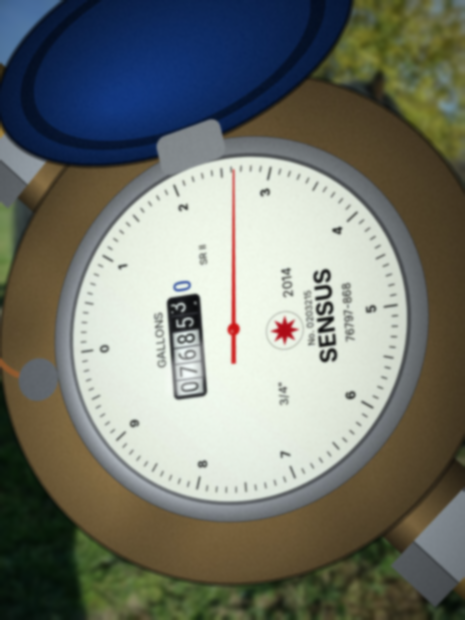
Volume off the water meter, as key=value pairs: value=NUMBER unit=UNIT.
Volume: value=768532.6 unit=gal
